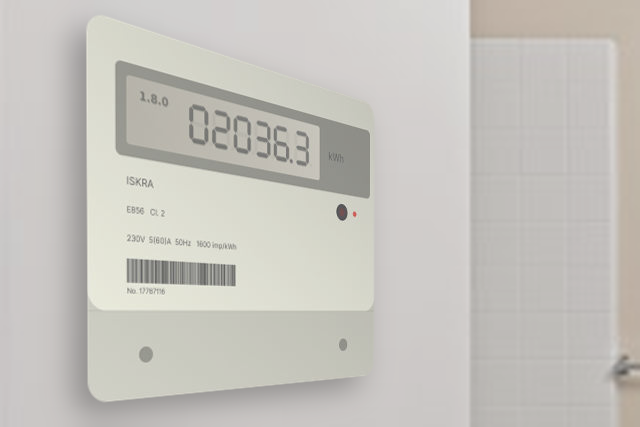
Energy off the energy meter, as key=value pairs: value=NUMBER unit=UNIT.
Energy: value=2036.3 unit=kWh
